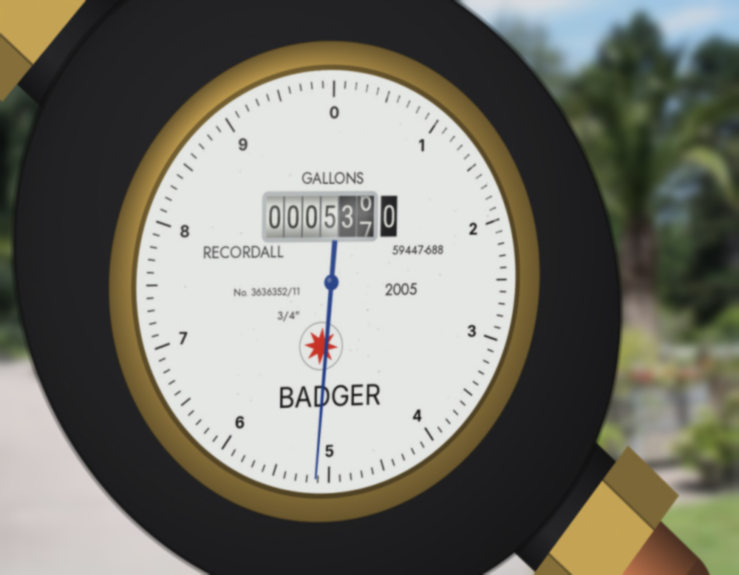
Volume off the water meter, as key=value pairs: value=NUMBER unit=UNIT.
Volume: value=5365.1 unit=gal
